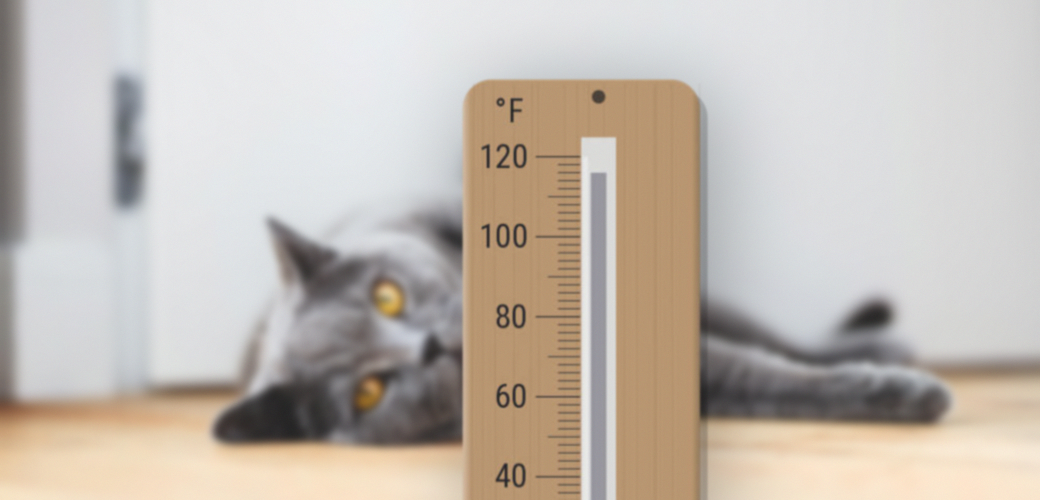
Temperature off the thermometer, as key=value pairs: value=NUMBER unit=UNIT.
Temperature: value=116 unit=°F
